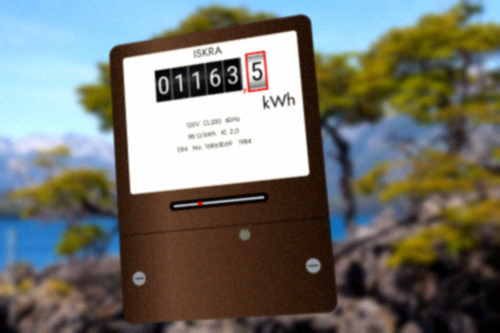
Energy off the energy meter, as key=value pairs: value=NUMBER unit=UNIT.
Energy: value=1163.5 unit=kWh
